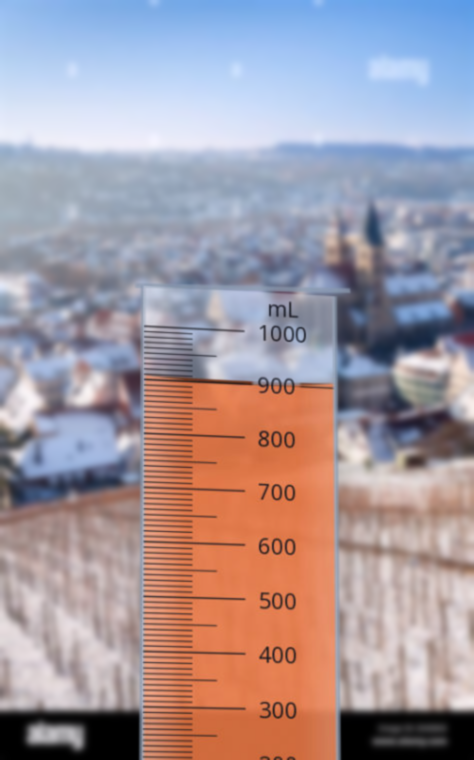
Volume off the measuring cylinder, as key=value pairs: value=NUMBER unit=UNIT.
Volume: value=900 unit=mL
